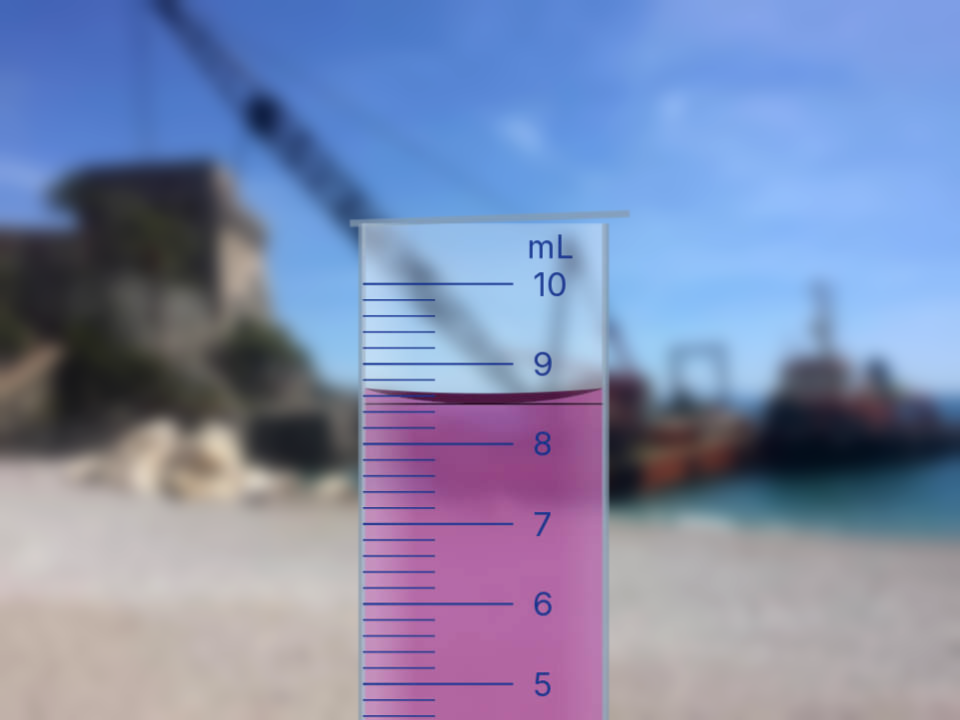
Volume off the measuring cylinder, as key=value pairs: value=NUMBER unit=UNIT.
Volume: value=8.5 unit=mL
